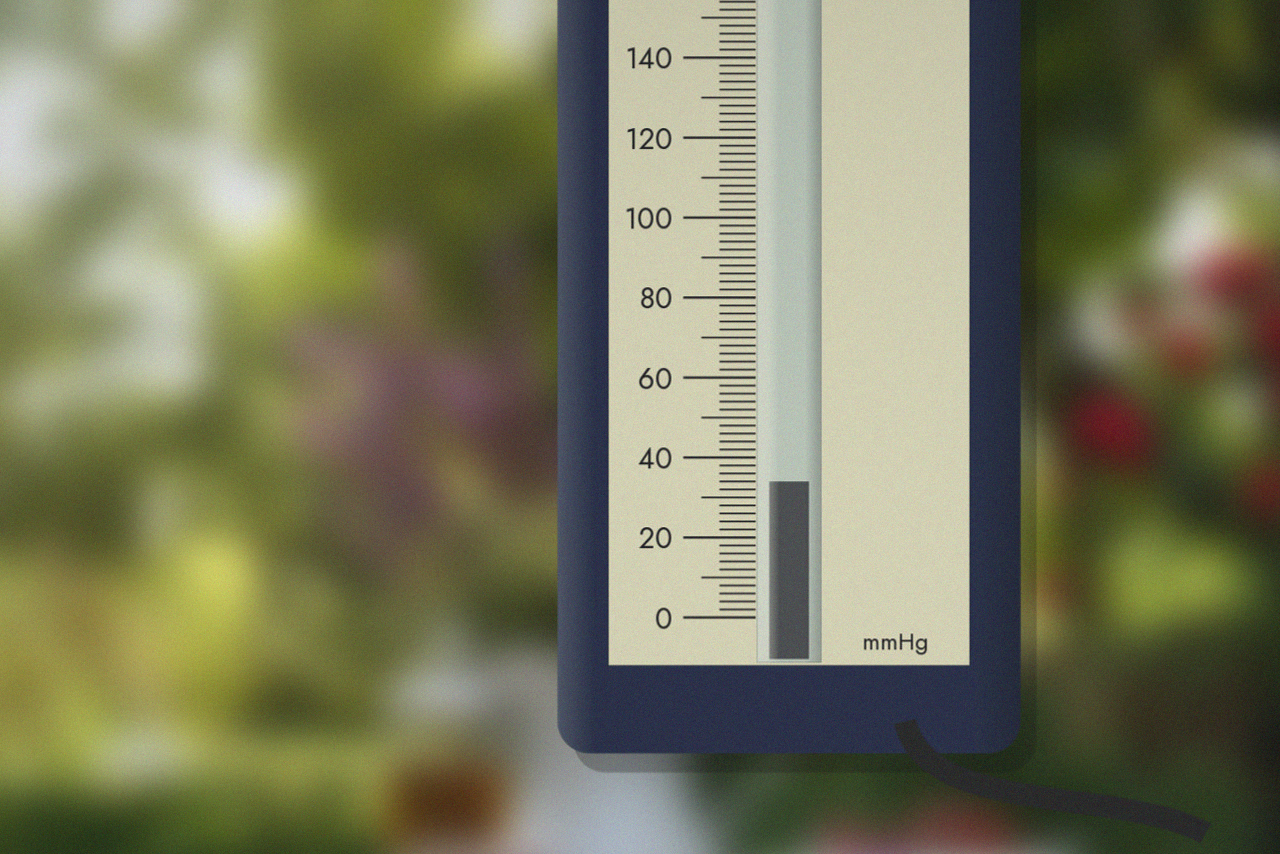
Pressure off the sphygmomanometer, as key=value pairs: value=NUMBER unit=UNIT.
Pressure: value=34 unit=mmHg
